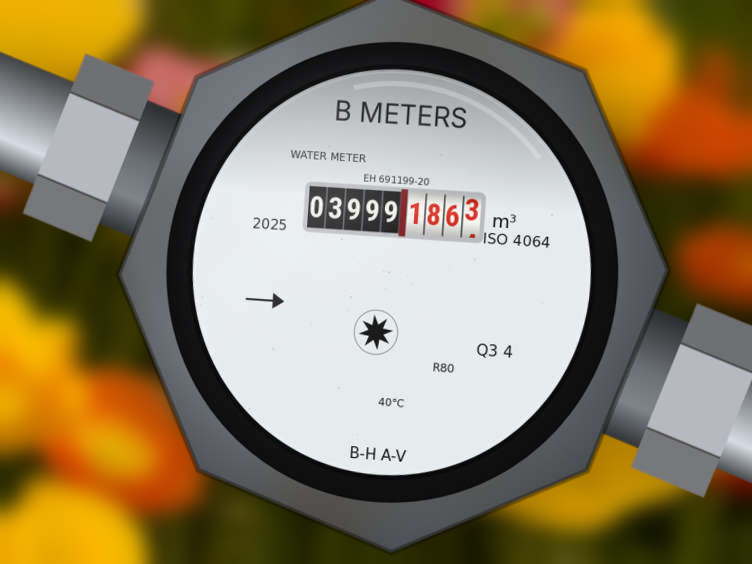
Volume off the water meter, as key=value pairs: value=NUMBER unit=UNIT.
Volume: value=3999.1863 unit=m³
